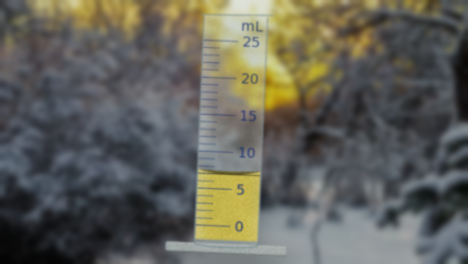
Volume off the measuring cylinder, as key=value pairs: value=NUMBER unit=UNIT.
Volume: value=7 unit=mL
